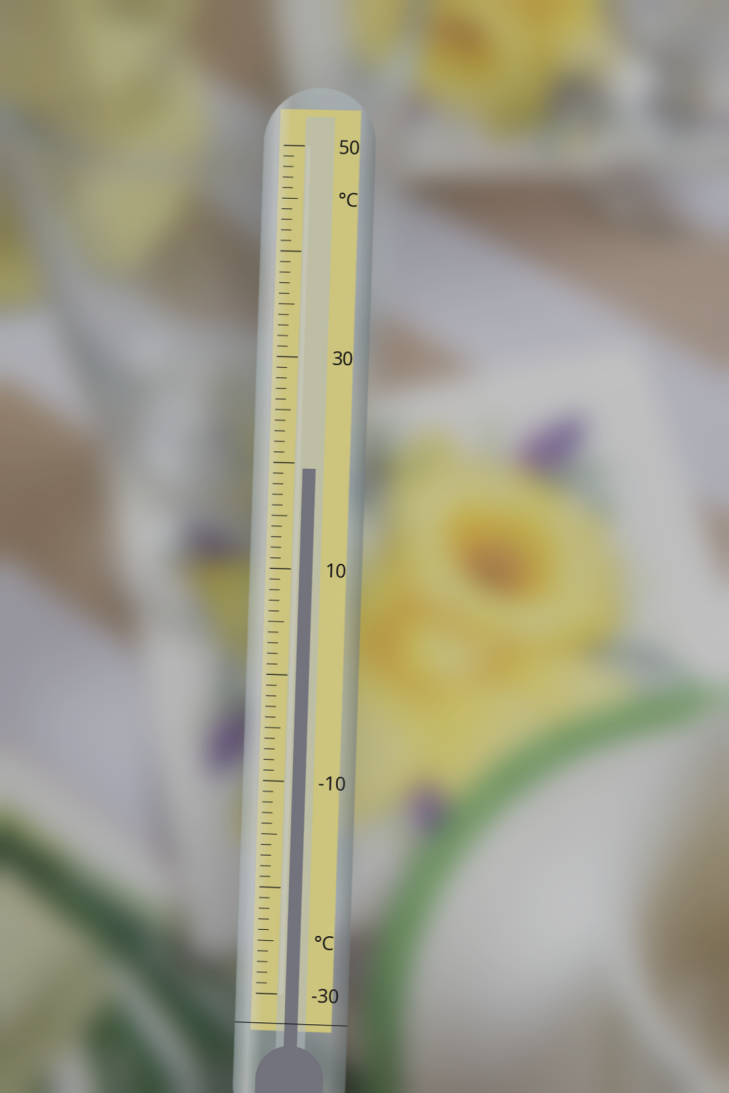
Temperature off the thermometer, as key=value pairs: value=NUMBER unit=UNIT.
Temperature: value=19.5 unit=°C
